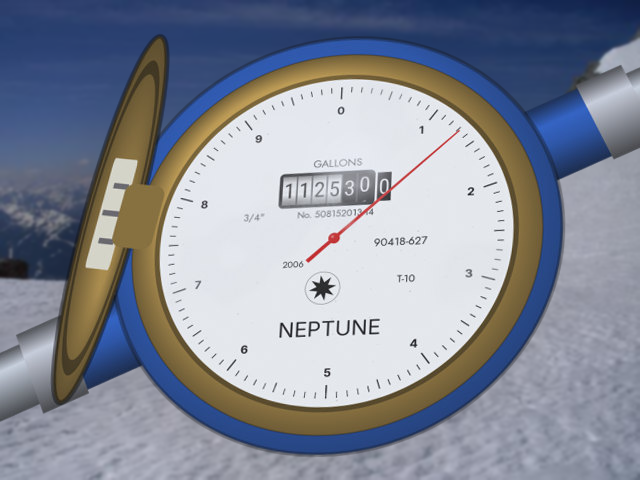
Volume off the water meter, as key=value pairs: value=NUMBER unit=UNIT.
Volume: value=1125301.3 unit=gal
